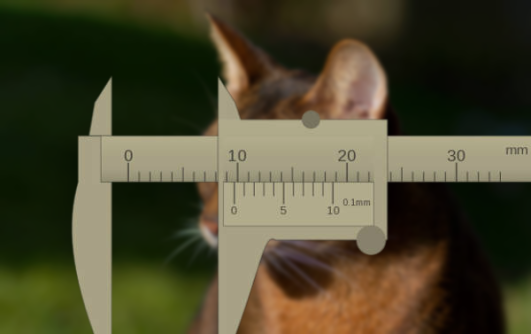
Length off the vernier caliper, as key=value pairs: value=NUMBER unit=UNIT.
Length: value=9.7 unit=mm
